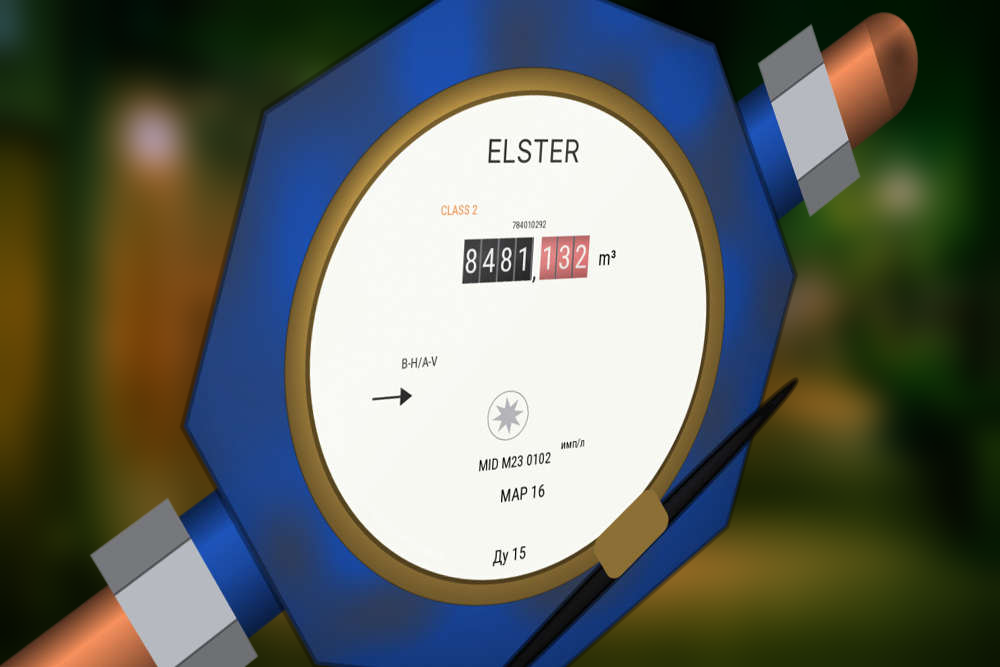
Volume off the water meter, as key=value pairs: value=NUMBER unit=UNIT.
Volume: value=8481.132 unit=m³
